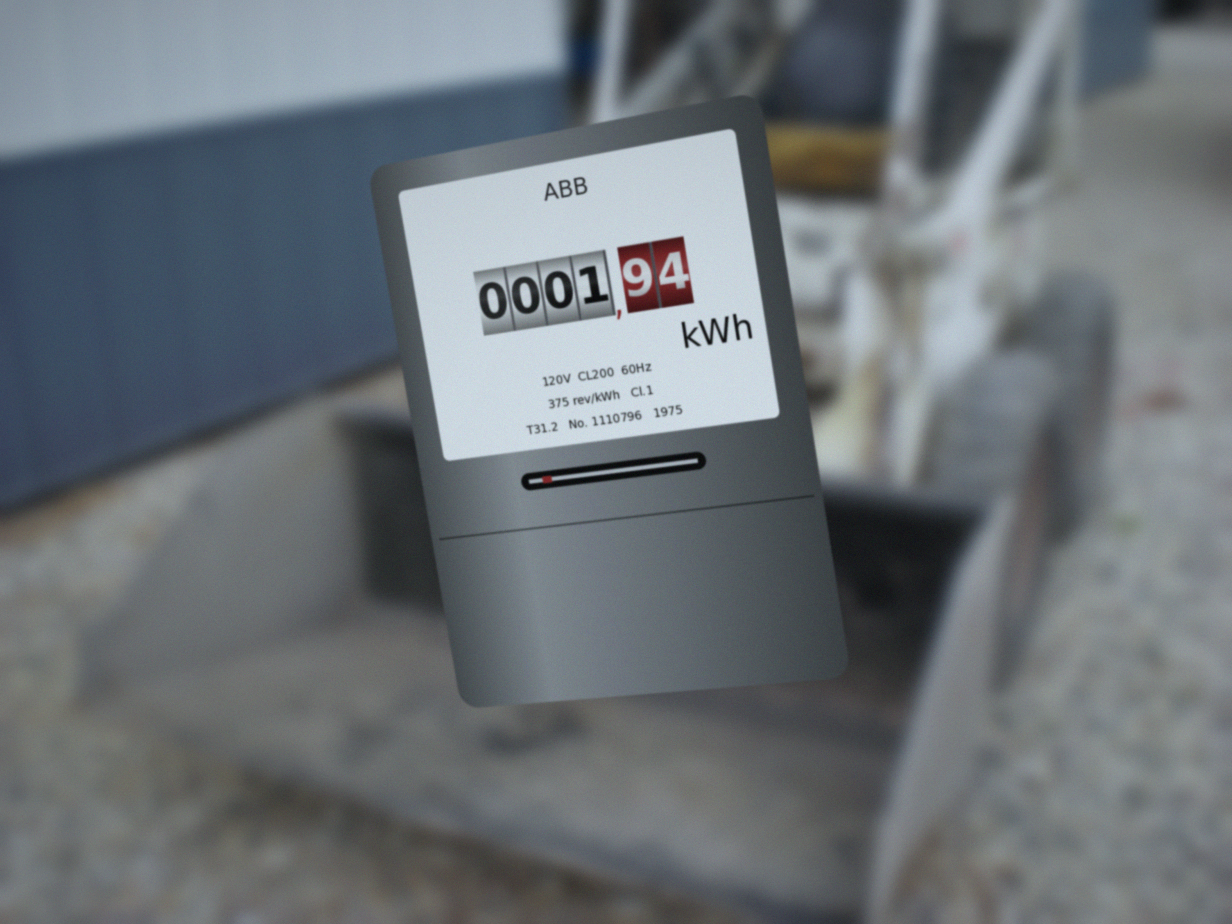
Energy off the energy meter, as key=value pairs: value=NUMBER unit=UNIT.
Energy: value=1.94 unit=kWh
